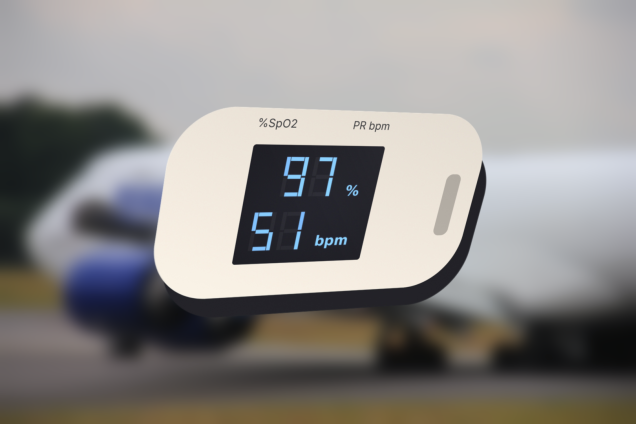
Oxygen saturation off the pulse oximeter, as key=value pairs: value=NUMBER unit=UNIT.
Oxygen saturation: value=97 unit=%
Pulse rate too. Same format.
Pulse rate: value=51 unit=bpm
